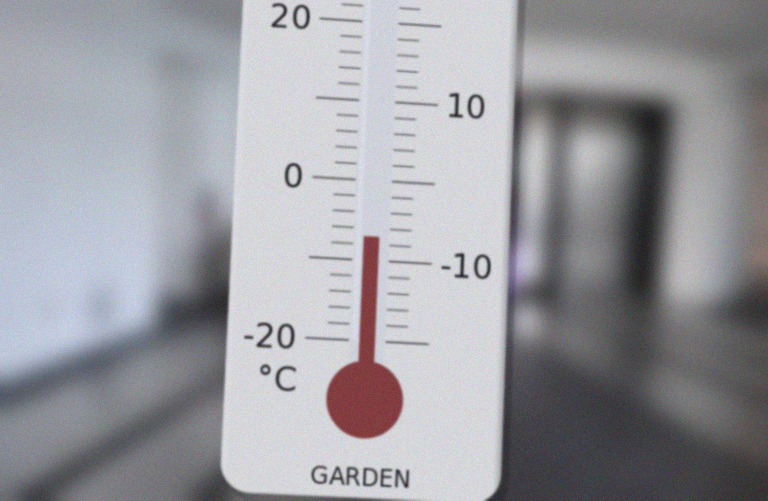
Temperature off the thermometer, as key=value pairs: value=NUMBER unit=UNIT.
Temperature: value=-7 unit=°C
